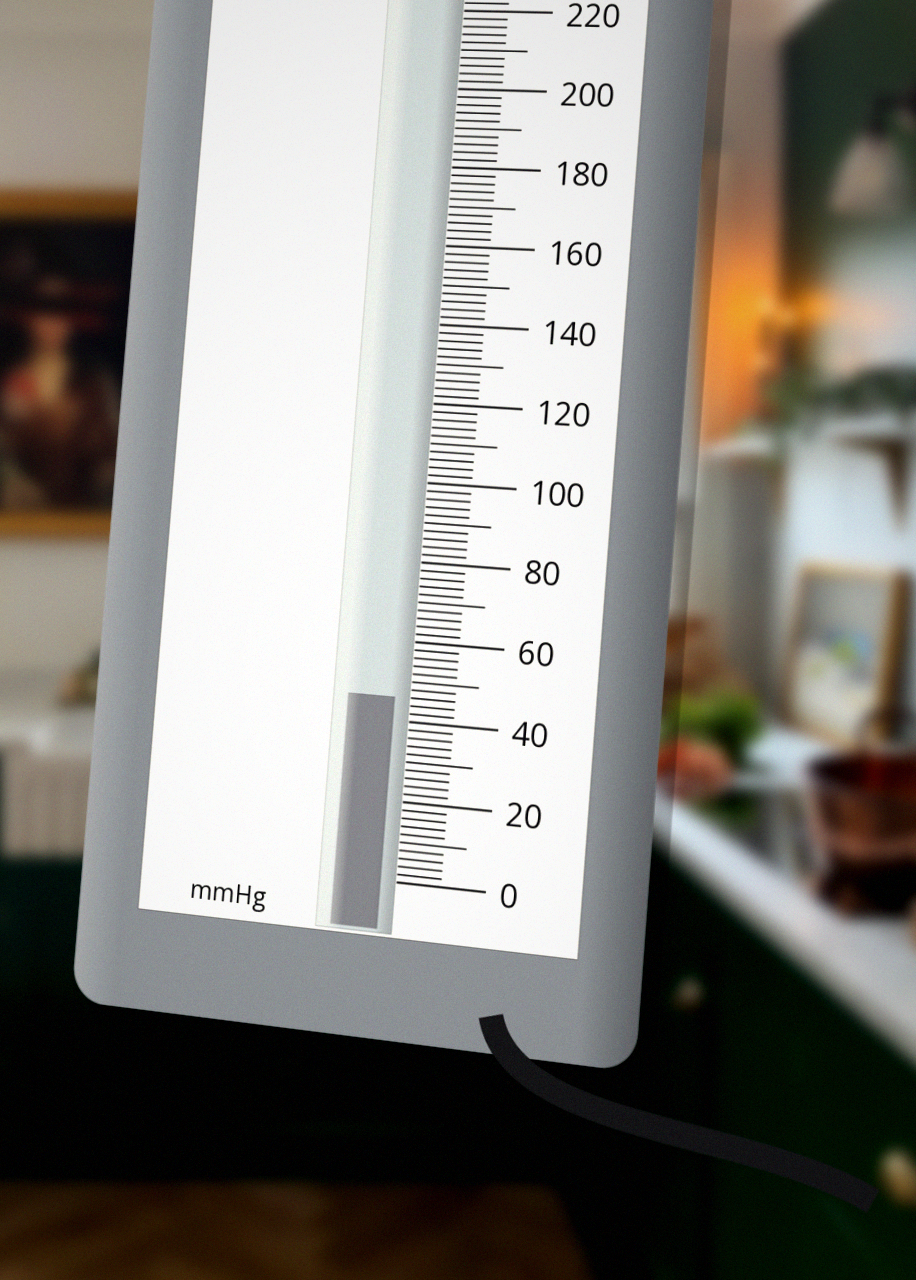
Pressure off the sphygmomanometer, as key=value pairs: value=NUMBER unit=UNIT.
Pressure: value=46 unit=mmHg
